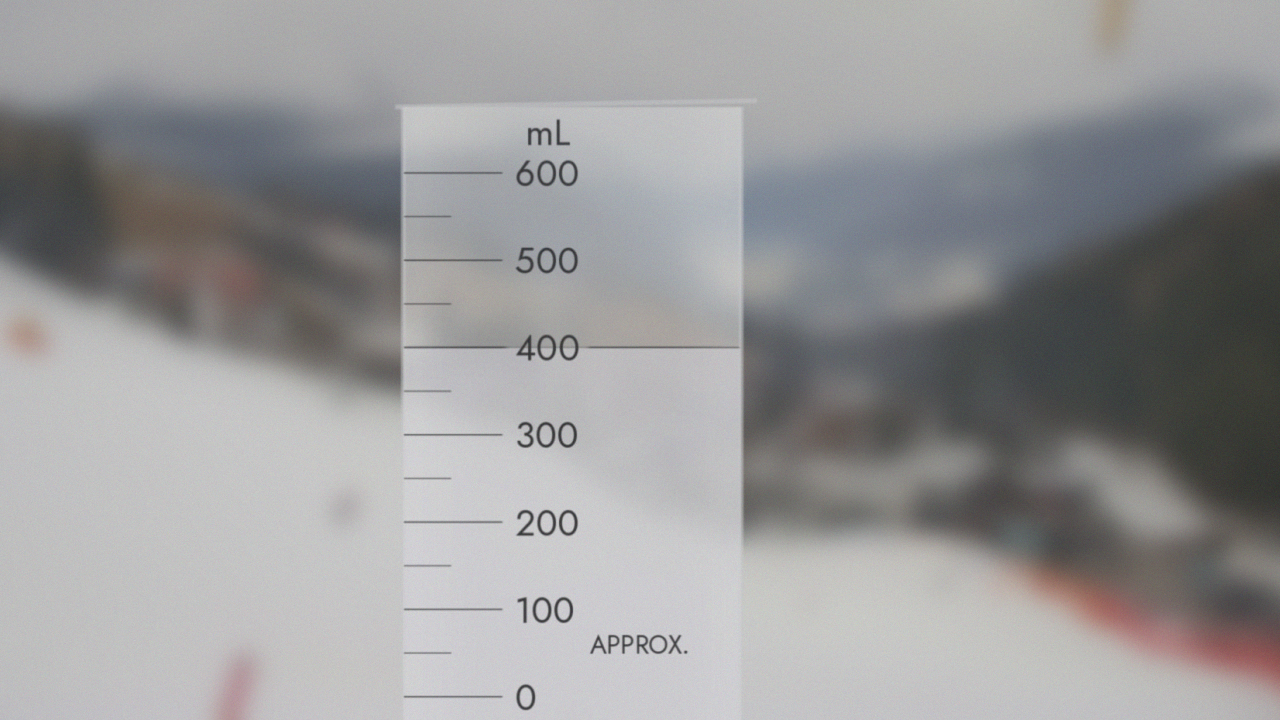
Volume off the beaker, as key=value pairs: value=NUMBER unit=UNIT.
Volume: value=400 unit=mL
